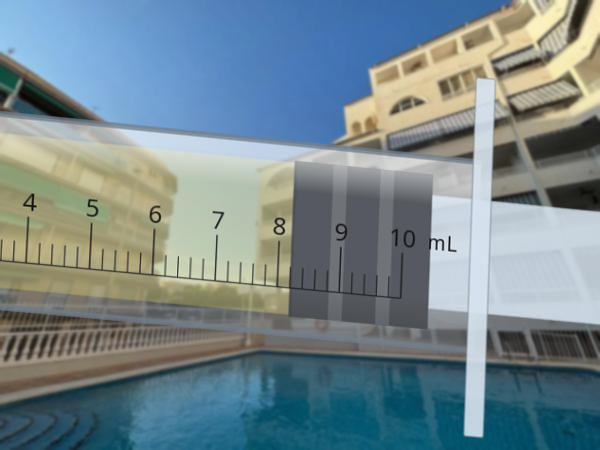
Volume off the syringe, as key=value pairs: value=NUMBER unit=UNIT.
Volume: value=8.2 unit=mL
